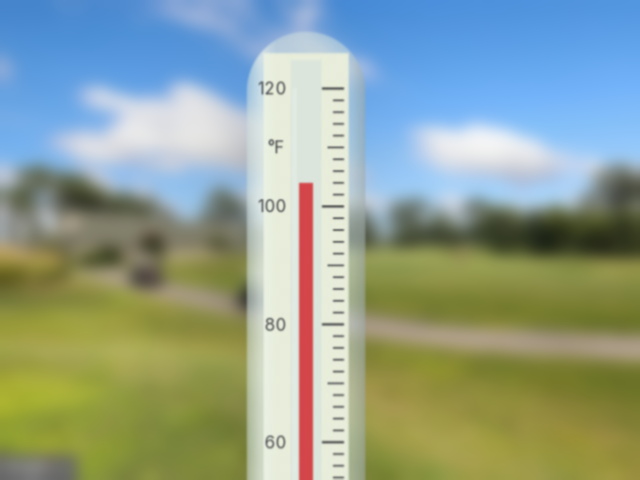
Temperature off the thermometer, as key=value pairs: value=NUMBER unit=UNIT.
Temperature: value=104 unit=°F
